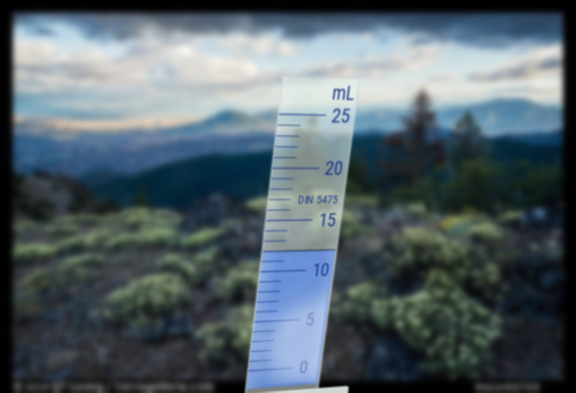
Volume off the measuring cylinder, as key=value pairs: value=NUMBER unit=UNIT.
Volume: value=12 unit=mL
